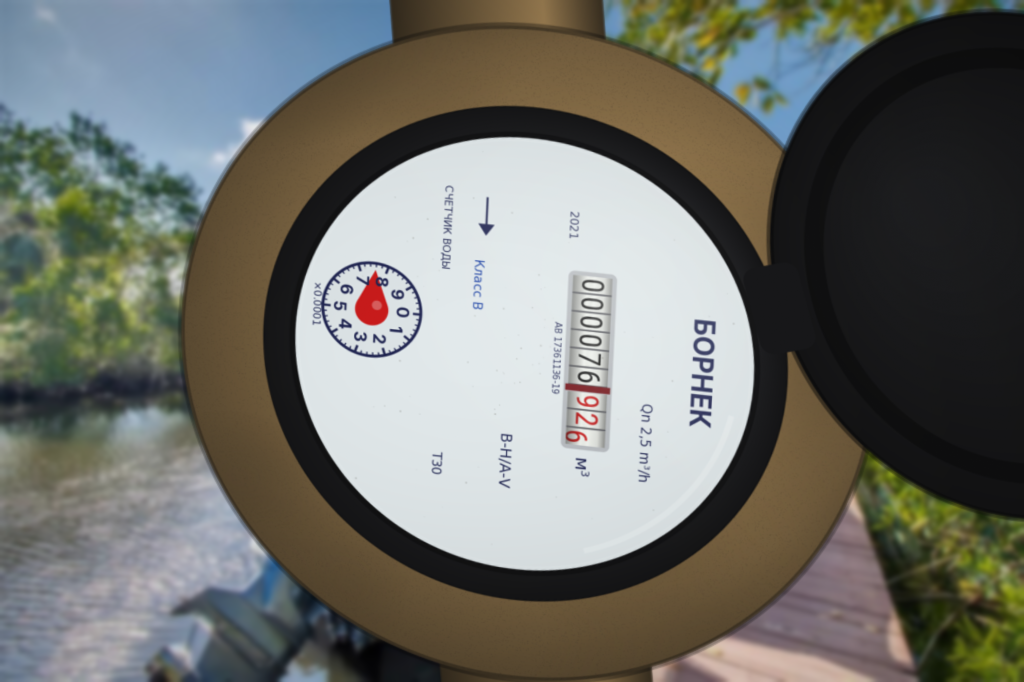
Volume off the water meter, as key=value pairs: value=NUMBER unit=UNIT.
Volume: value=76.9257 unit=m³
